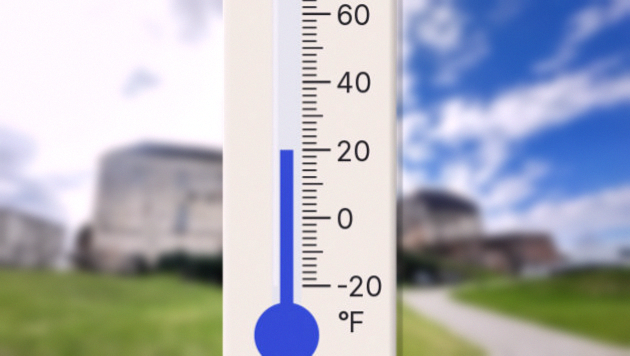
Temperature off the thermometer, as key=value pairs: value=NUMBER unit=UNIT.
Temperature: value=20 unit=°F
